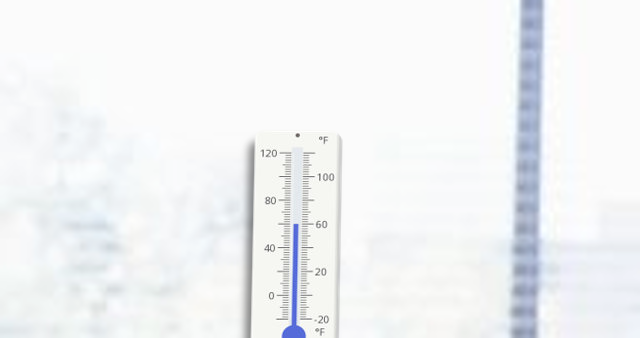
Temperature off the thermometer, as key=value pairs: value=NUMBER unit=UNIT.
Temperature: value=60 unit=°F
